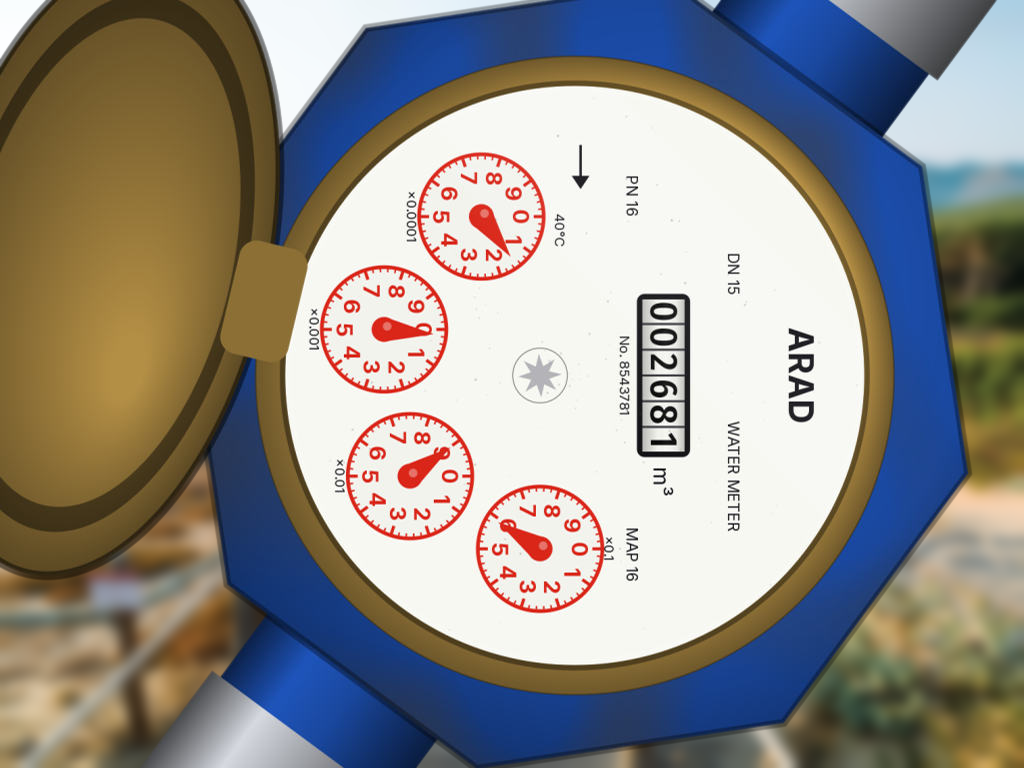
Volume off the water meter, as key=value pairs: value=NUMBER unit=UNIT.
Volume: value=2681.5901 unit=m³
